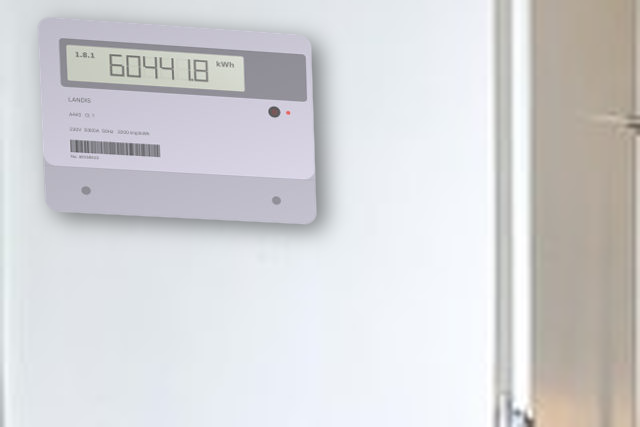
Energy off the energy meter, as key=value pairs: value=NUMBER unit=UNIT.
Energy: value=60441.8 unit=kWh
